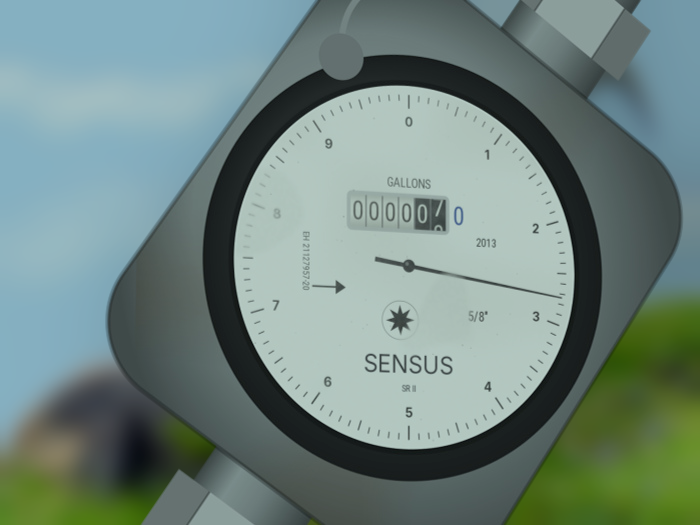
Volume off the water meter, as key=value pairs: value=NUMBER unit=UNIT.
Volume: value=72.7 unit=gal
